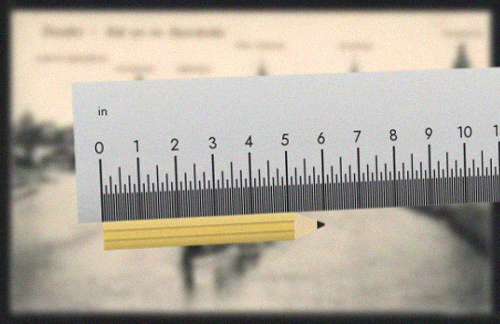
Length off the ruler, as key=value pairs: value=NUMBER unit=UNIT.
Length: value=6 unit=in
